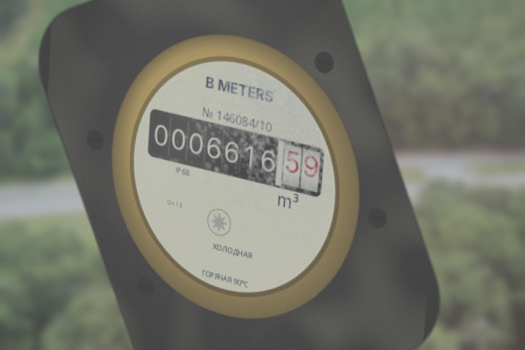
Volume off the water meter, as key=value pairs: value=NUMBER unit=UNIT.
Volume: value=6616.59 unit=m³
